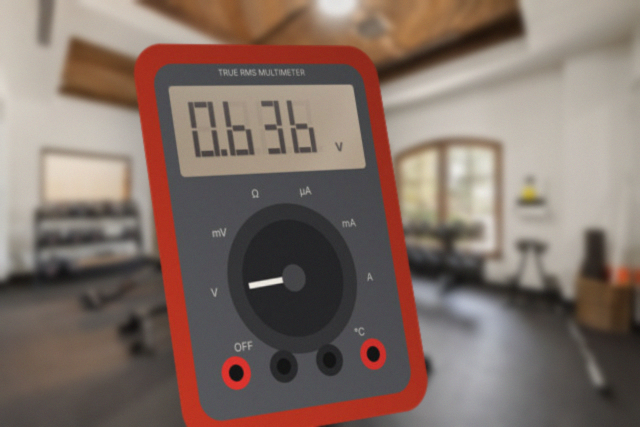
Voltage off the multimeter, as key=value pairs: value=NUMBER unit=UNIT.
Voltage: value=0.636 unit=V
